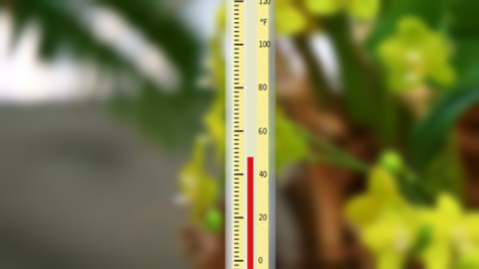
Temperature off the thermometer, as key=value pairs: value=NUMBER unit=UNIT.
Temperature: value=48 unit=°F
